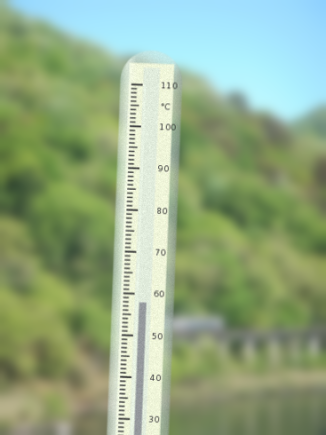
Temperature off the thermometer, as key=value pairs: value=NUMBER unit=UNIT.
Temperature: value=58 unit=°C
